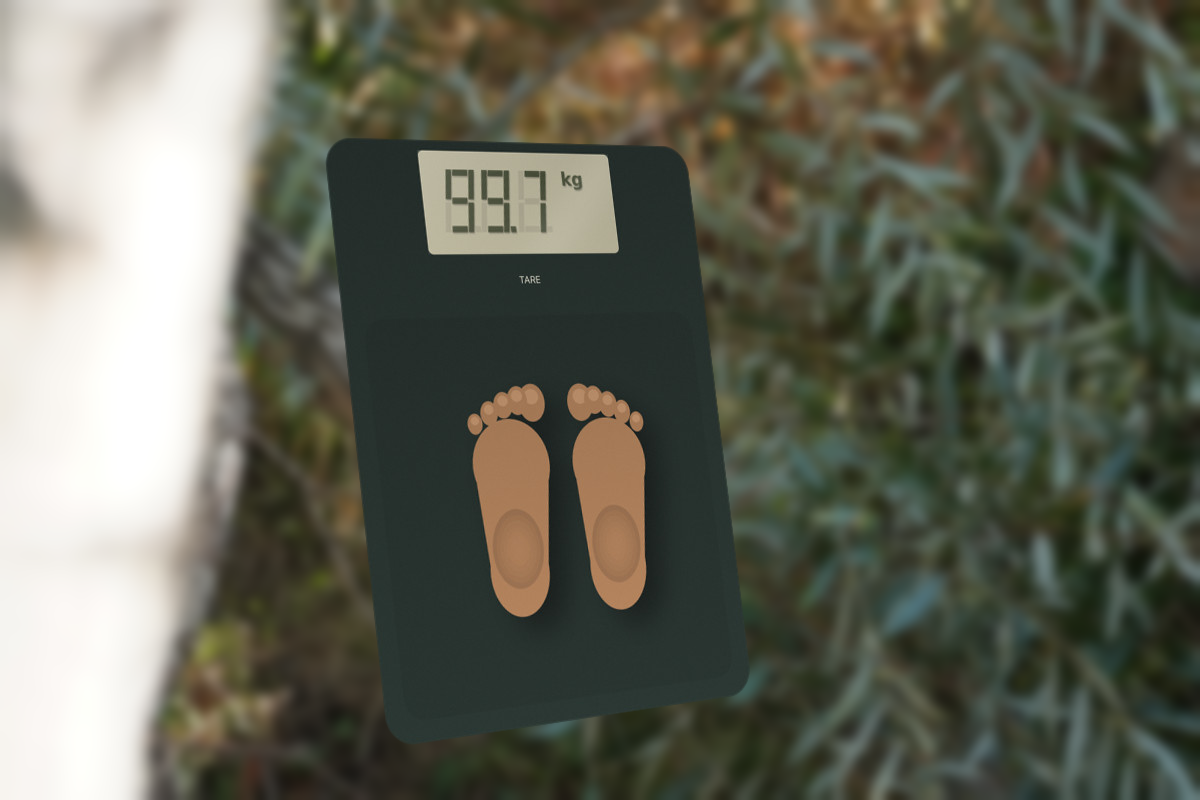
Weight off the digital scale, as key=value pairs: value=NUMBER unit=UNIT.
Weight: value=99.7 unit=kg
